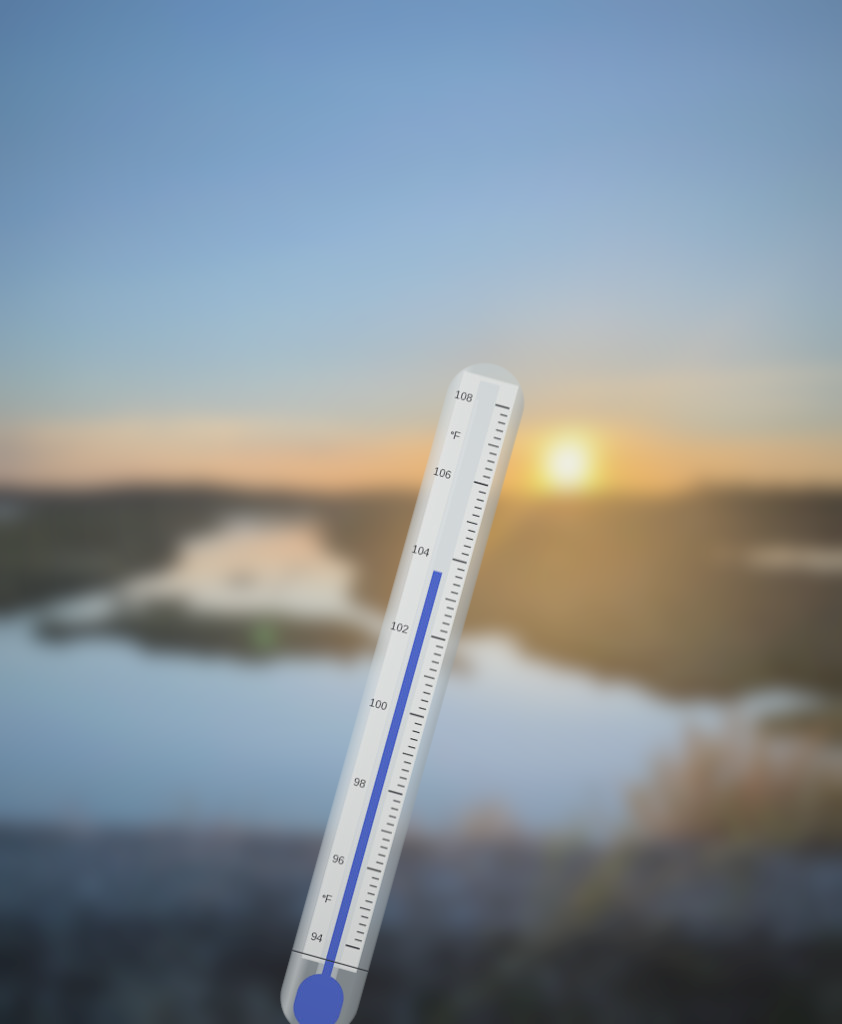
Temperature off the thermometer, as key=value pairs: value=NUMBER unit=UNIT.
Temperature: value=103.6 unit=°F
